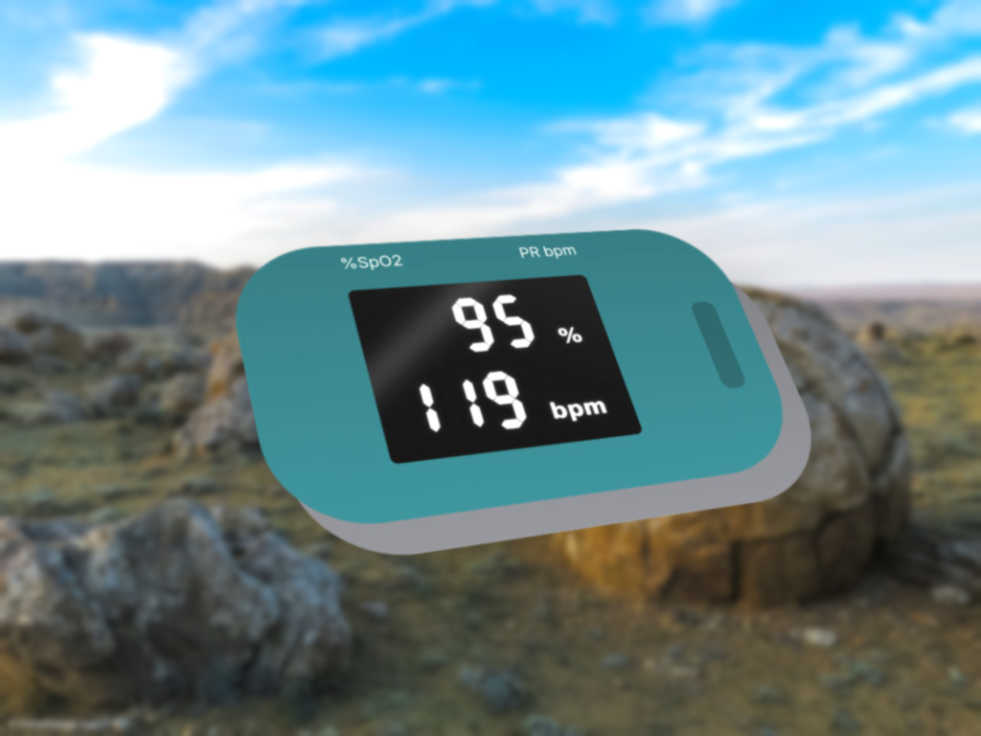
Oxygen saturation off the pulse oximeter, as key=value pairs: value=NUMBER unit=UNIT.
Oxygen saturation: value=95 unit=%
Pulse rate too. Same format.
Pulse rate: value=119 unit=bpm
